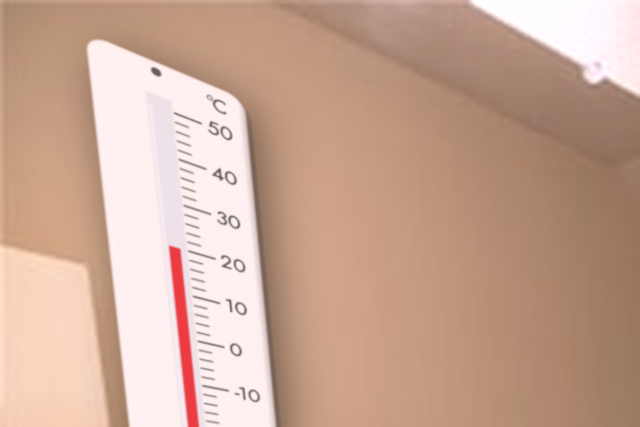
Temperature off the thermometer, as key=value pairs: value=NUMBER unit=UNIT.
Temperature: value=20 unit=°C
